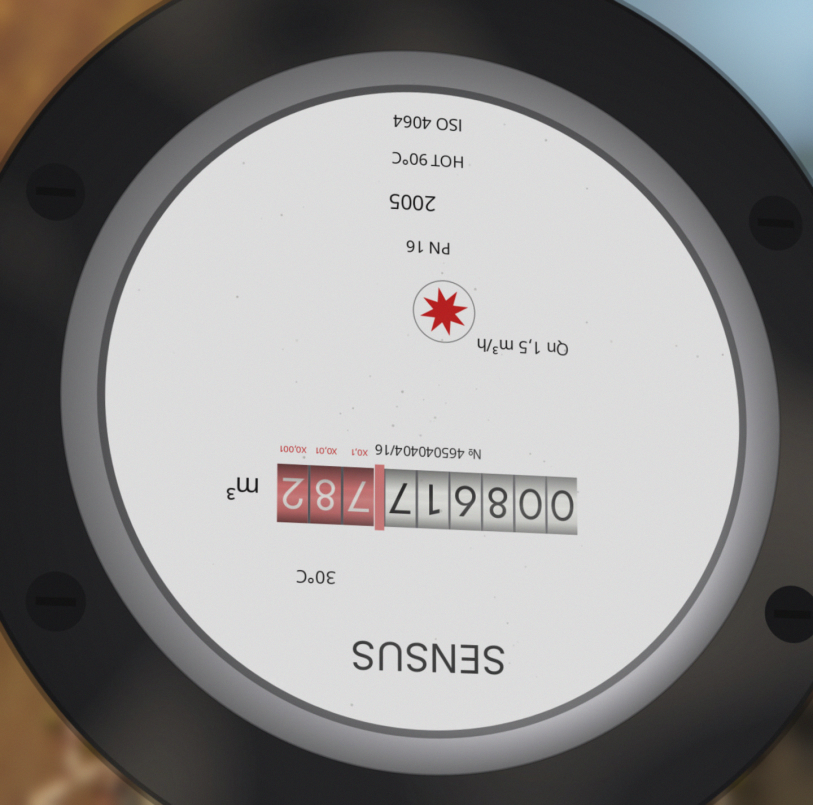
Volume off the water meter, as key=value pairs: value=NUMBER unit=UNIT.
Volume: value=8617.782 unit=m³
